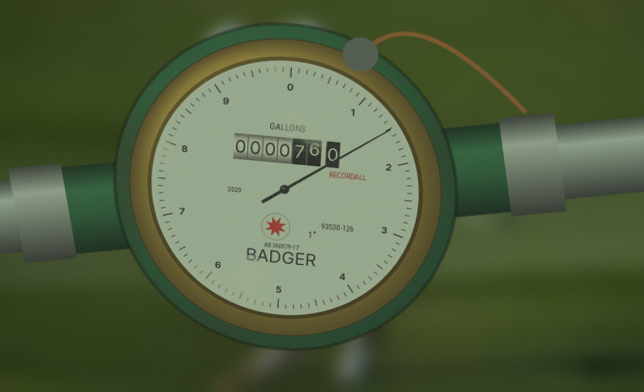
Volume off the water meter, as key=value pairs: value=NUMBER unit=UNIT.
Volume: value=761.5 unit=gal
